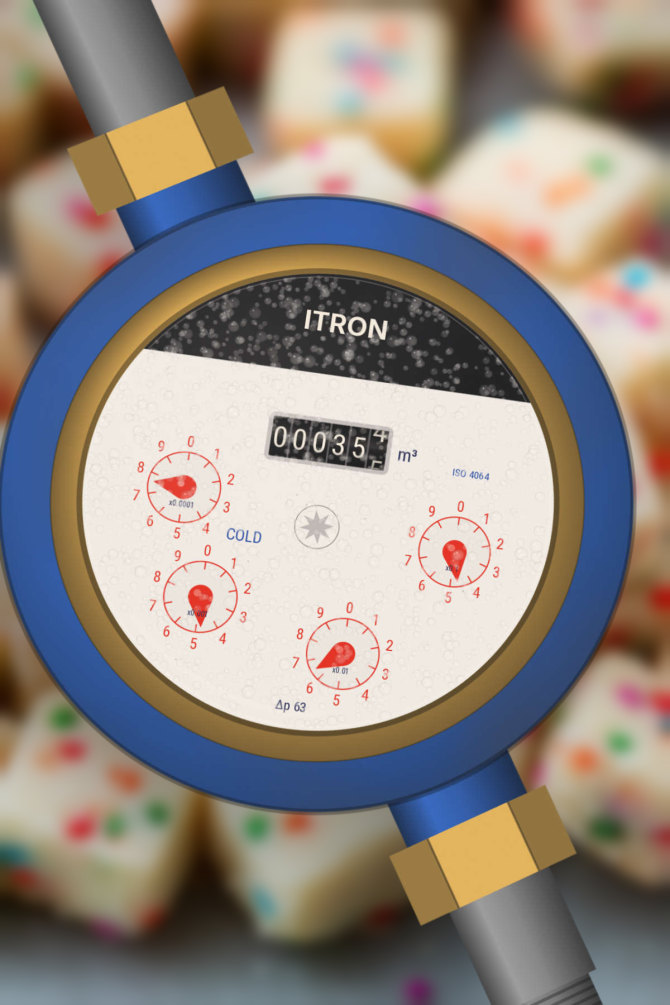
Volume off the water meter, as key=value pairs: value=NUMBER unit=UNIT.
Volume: value=354.4647 unit=m³
